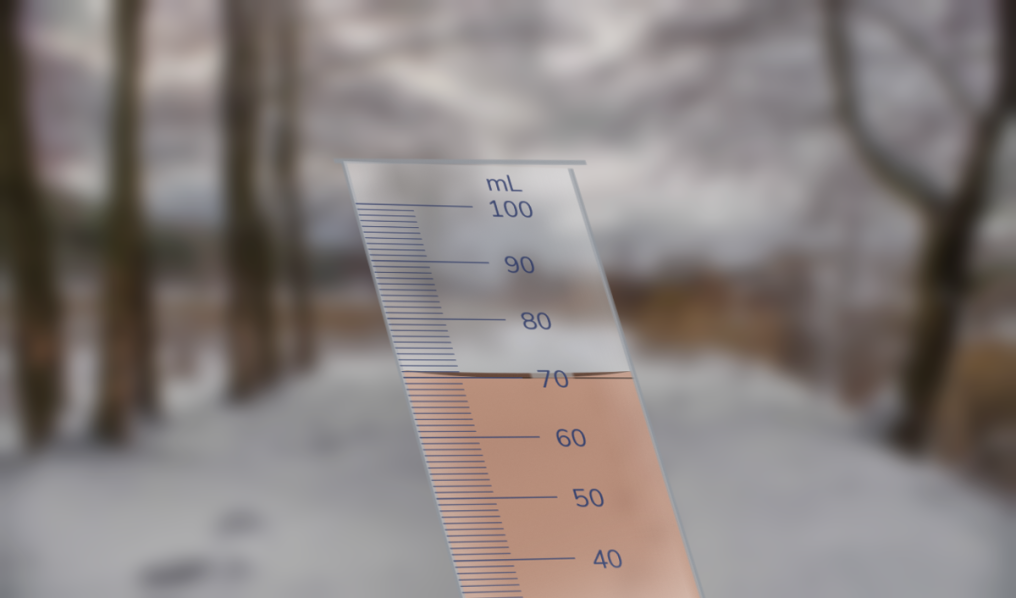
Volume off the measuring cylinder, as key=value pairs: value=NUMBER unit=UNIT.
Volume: value=70 unit=mL
